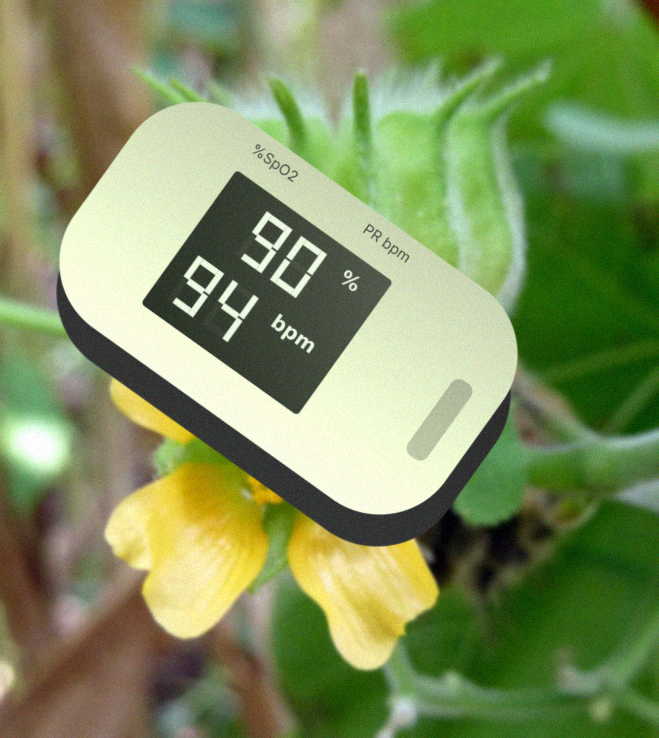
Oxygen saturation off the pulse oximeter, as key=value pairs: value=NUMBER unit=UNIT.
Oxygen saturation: value=90 unit=%
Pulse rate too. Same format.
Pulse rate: value=94 unit=bpm
